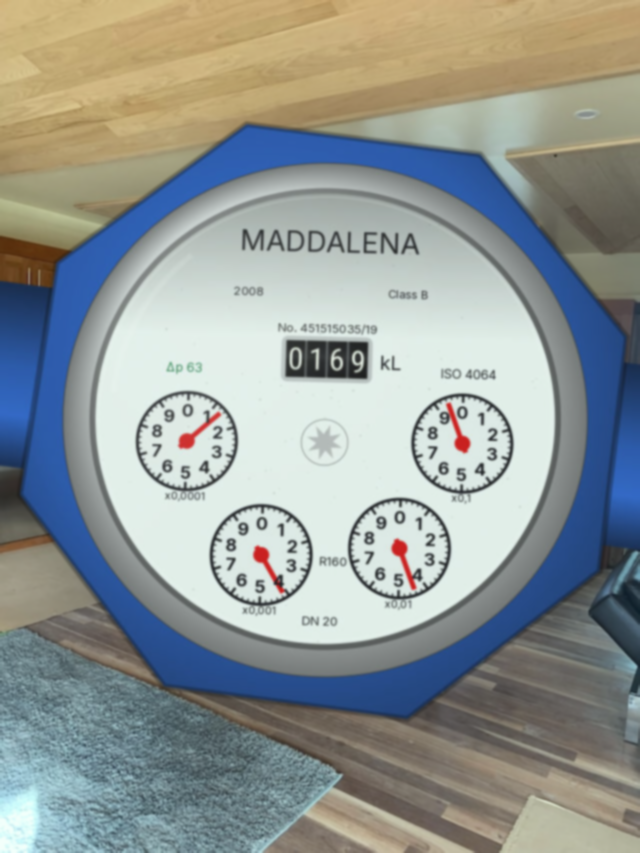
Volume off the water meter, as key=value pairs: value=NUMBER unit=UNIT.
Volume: value=168.9441 unit=kL
